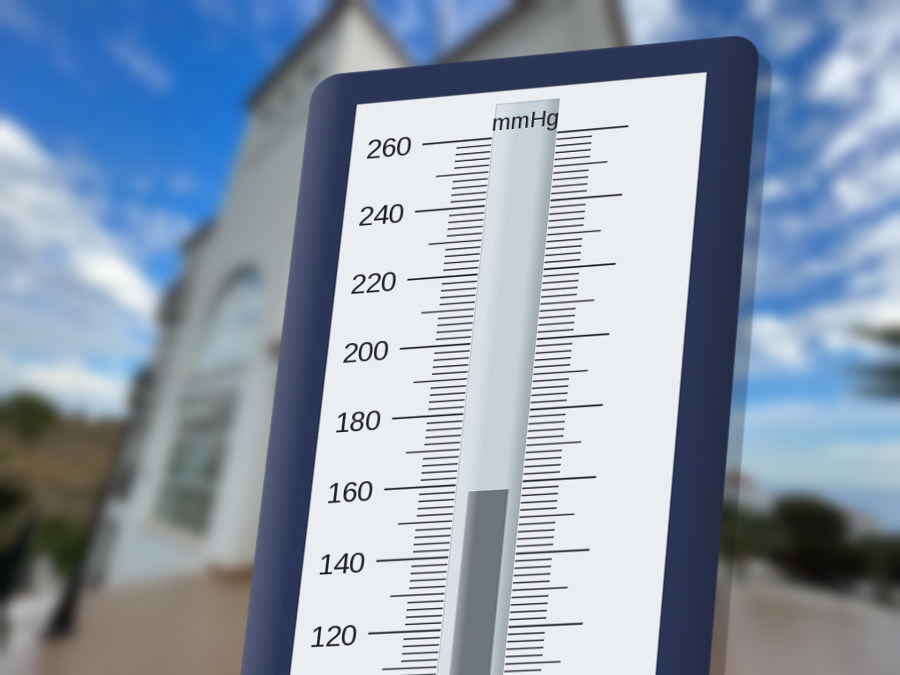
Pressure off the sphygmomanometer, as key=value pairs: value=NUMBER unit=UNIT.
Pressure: value=158 unit=mmHg
